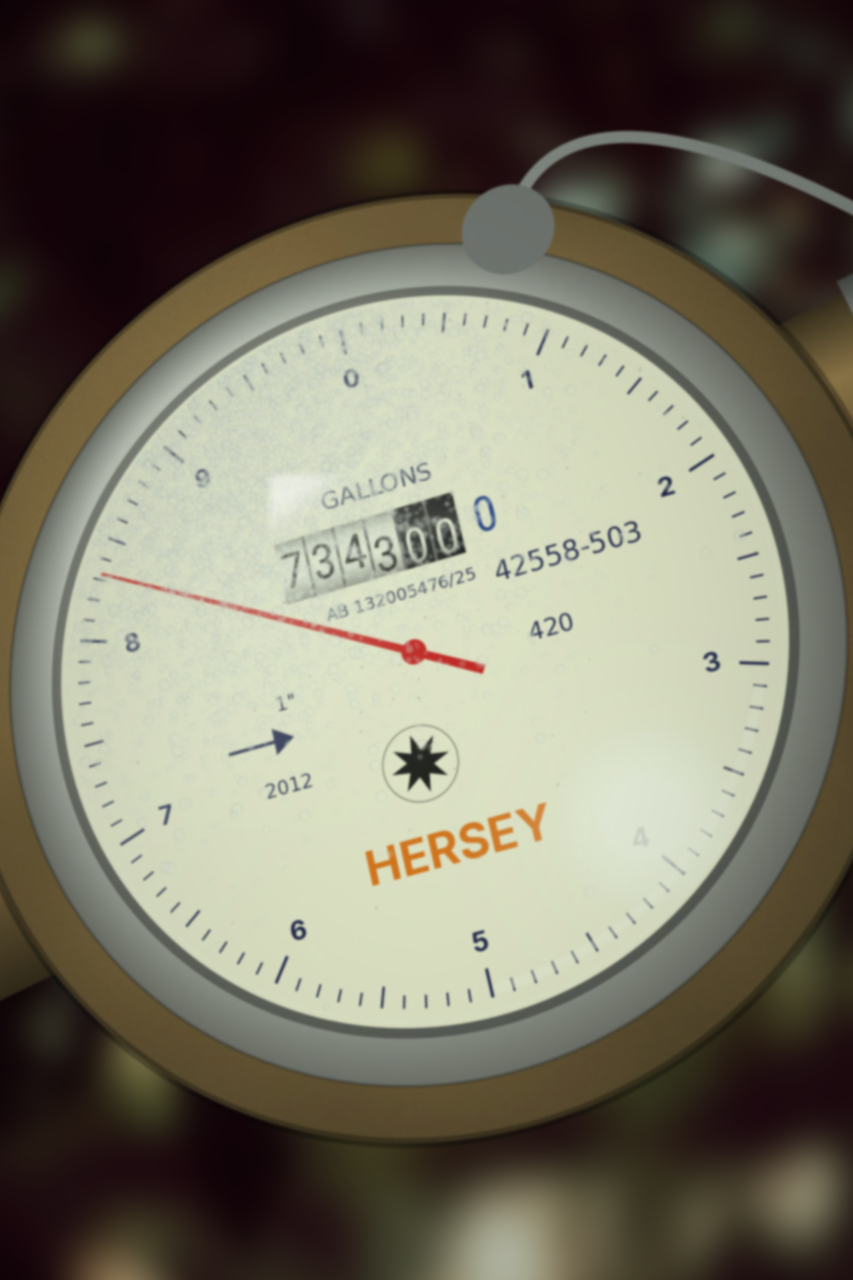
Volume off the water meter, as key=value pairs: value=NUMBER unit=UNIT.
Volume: value=7342998.3 unit=gal
